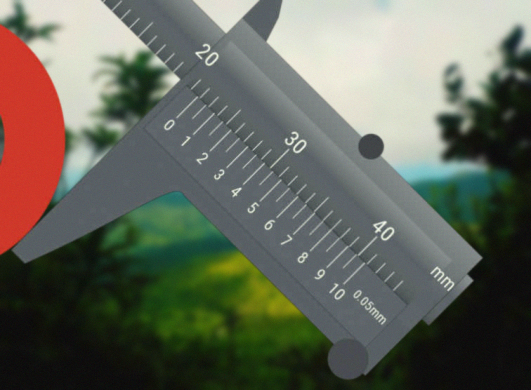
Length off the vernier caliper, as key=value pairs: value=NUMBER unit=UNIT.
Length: value=21.8 unit=mm
